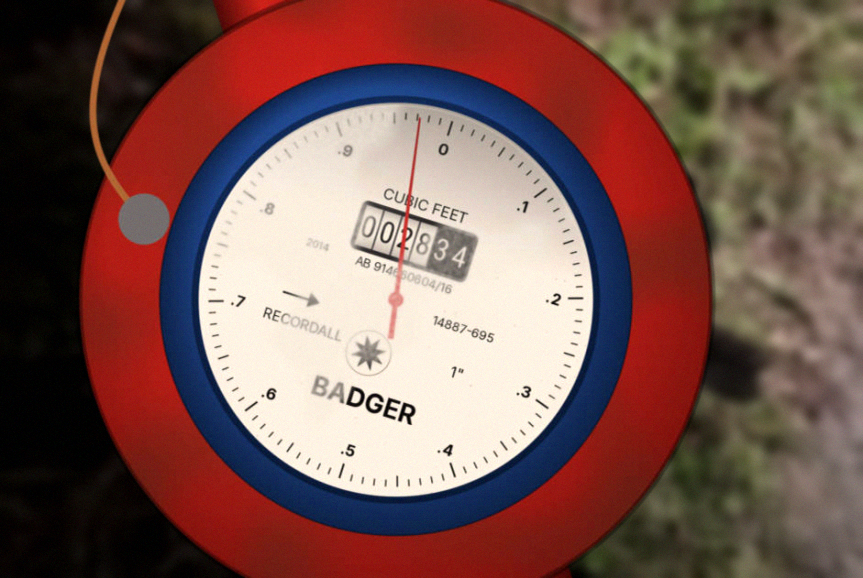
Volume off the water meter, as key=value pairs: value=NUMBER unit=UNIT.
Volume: value=2833.97 unit=ft³
